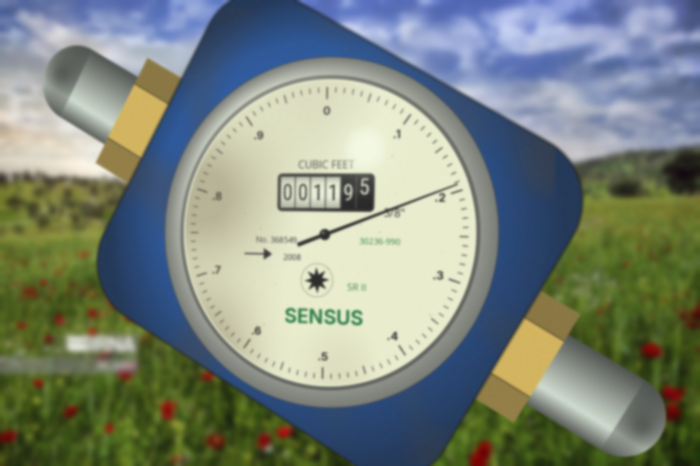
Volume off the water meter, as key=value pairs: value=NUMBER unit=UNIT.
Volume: value=1195.19 unit=ft³
